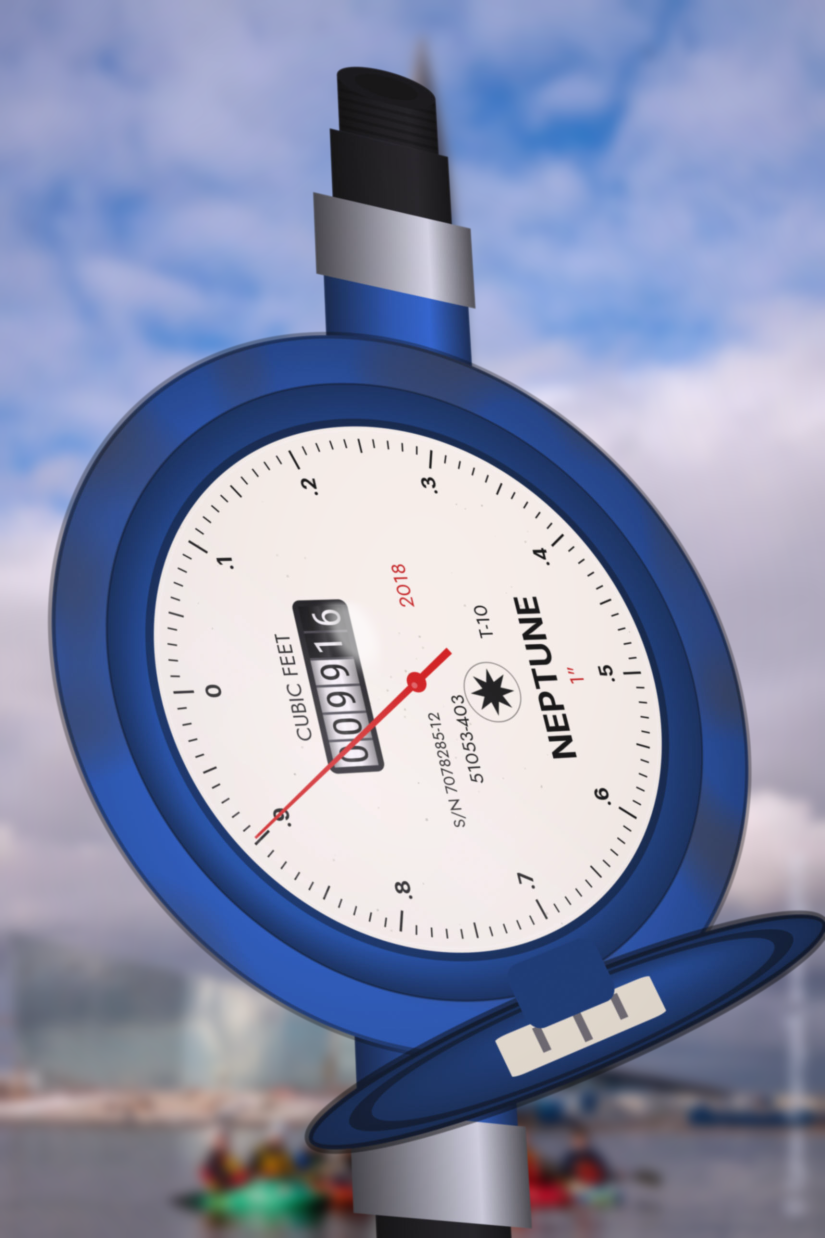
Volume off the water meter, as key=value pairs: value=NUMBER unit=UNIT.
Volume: value=9915.90 unit=ft³
